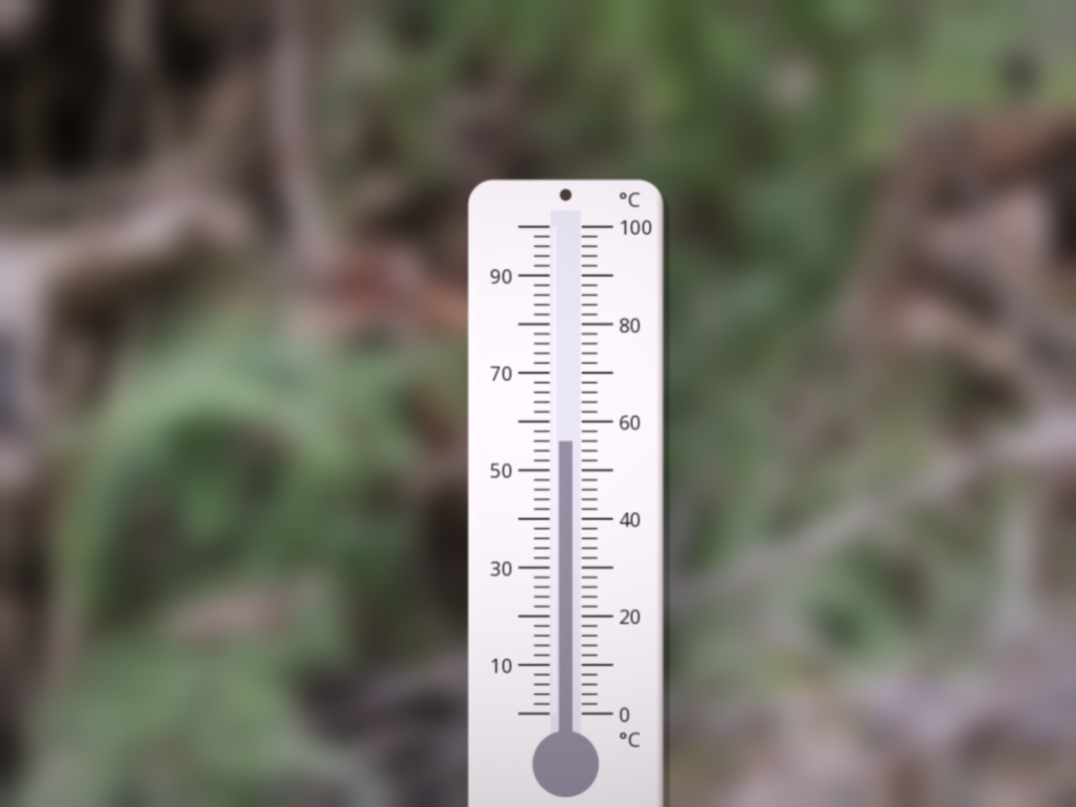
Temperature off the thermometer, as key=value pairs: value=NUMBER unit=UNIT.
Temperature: value=56 unit=°C
